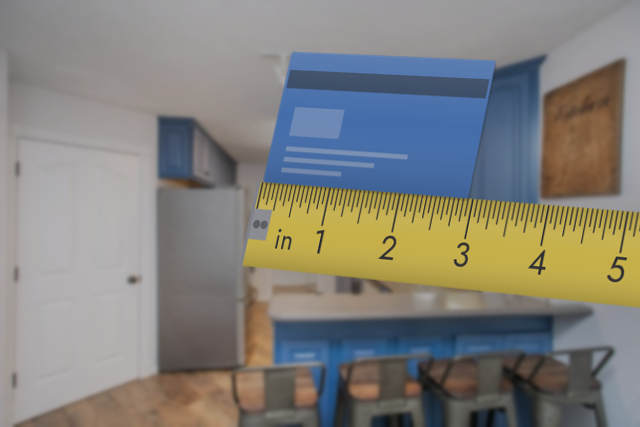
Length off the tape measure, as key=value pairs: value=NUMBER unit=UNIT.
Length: value=2.9375 unit=in
